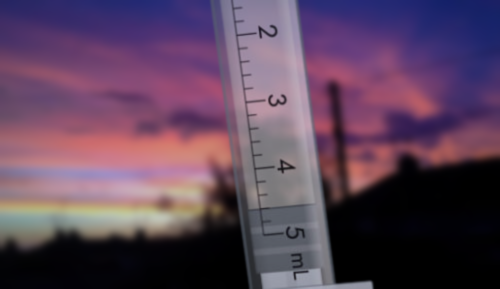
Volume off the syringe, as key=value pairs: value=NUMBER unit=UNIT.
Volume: value=4.6 unit=mL
